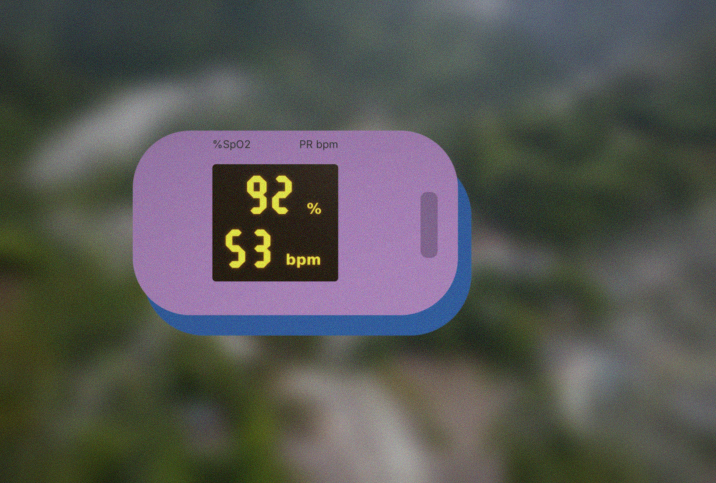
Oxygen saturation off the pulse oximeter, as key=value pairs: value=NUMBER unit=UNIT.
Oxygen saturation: value=92 unit=%
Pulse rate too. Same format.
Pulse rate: value=53 unit=bpm
